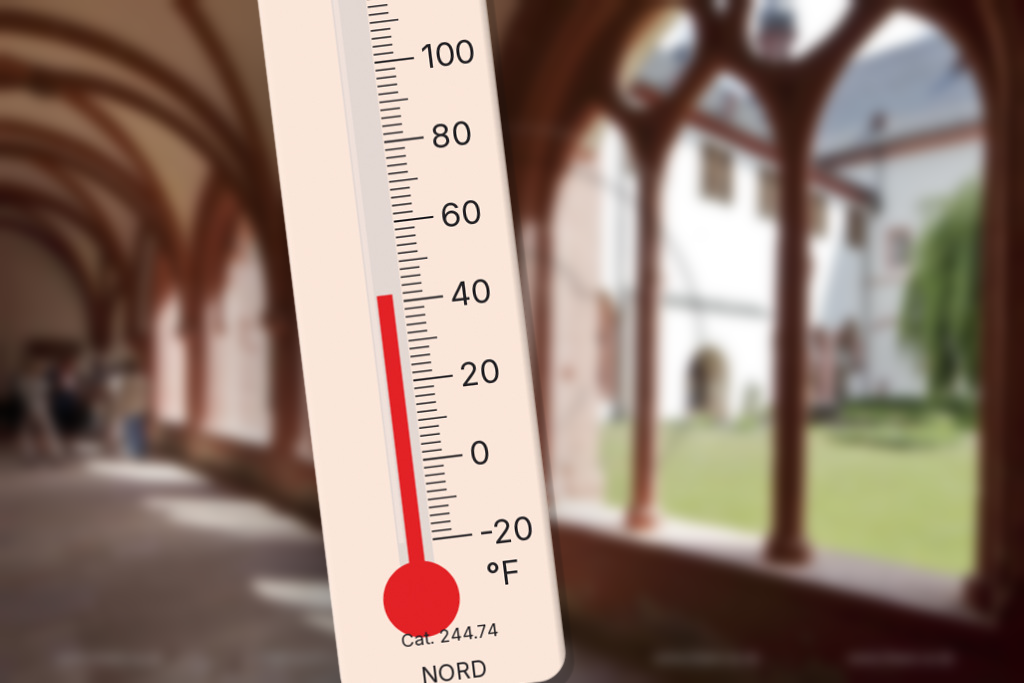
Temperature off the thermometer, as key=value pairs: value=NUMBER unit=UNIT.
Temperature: value=42 unit=°F
